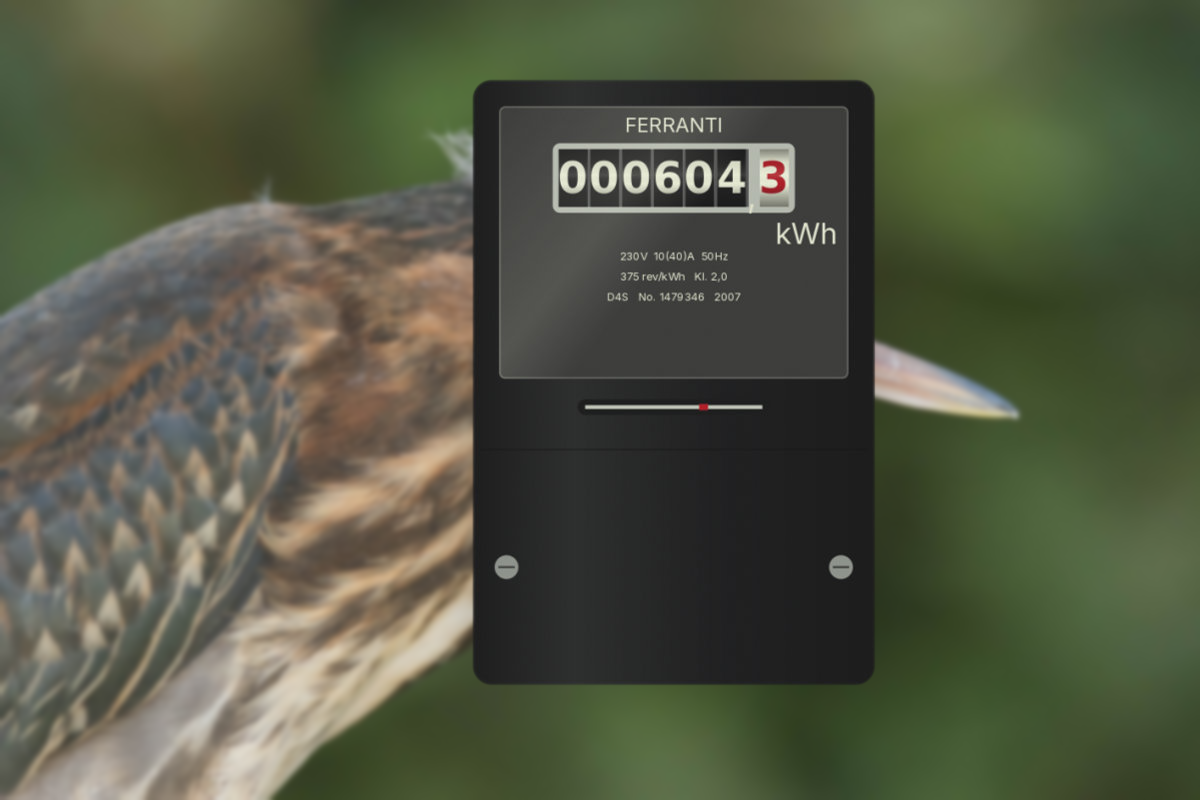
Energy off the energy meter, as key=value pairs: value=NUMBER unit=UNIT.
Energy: value=604.3 unit=kWh
